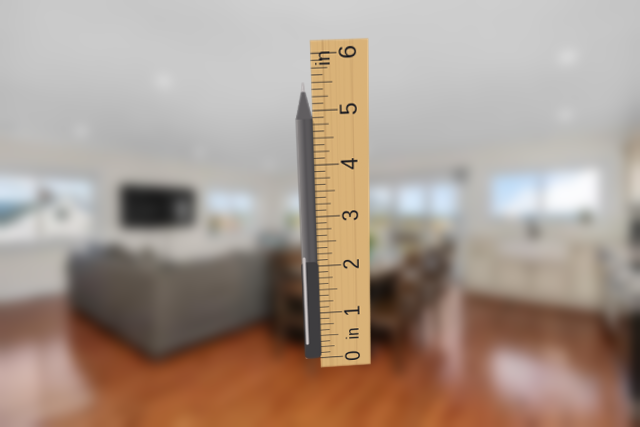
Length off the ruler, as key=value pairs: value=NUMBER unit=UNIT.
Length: value=5.5 unit=in
